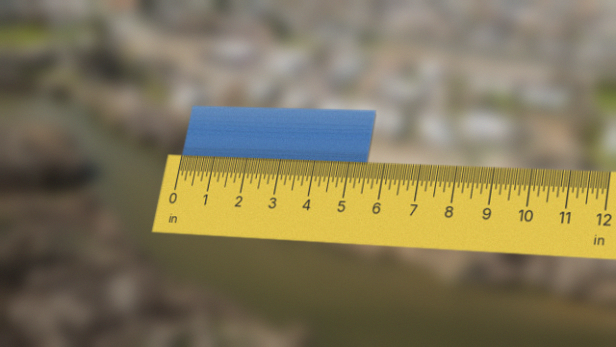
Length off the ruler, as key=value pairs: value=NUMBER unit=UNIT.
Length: value=5.5 unit=in
